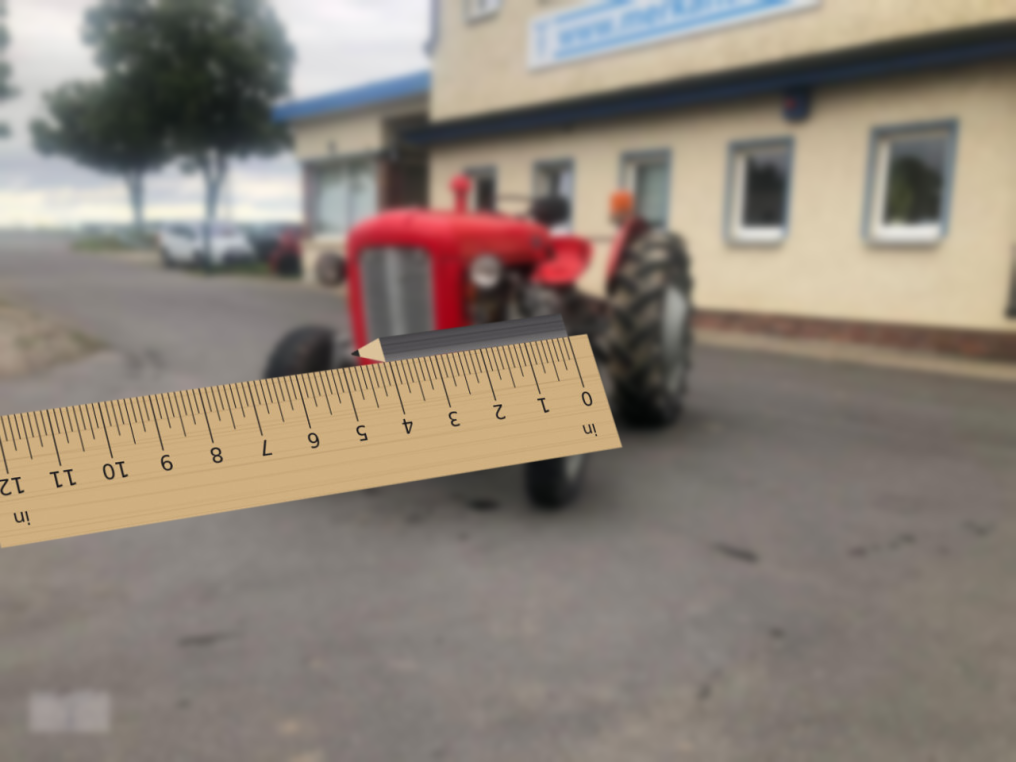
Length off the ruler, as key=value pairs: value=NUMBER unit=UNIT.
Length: value=4.75 unit=in
